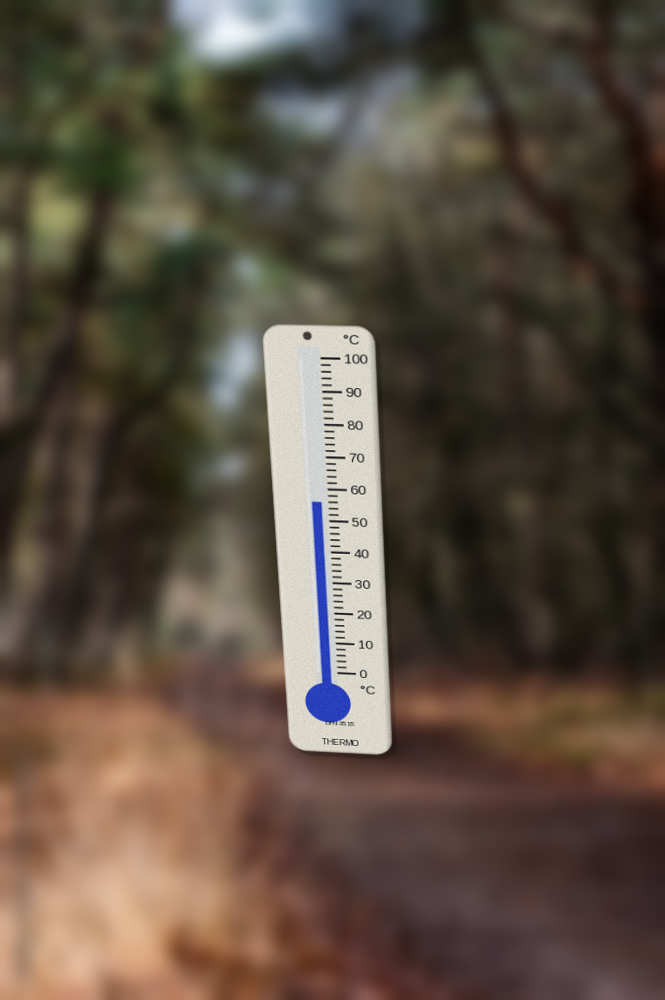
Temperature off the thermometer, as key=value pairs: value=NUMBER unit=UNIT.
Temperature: value=56 unit=°C
